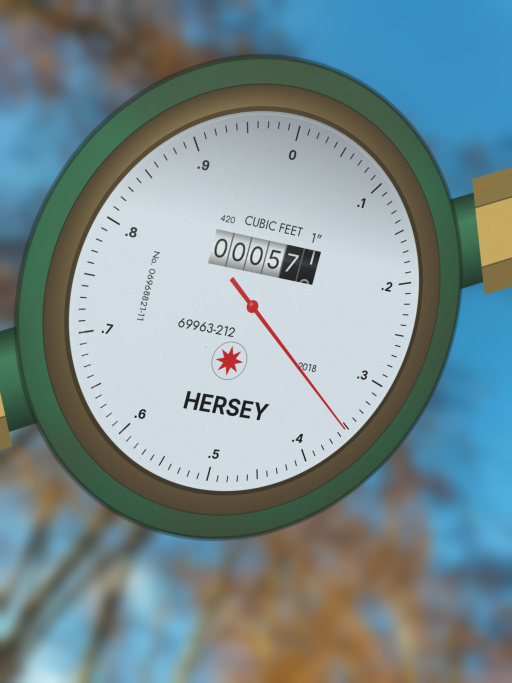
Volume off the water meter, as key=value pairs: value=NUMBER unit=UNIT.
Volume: value=571.35 unit=ft³
